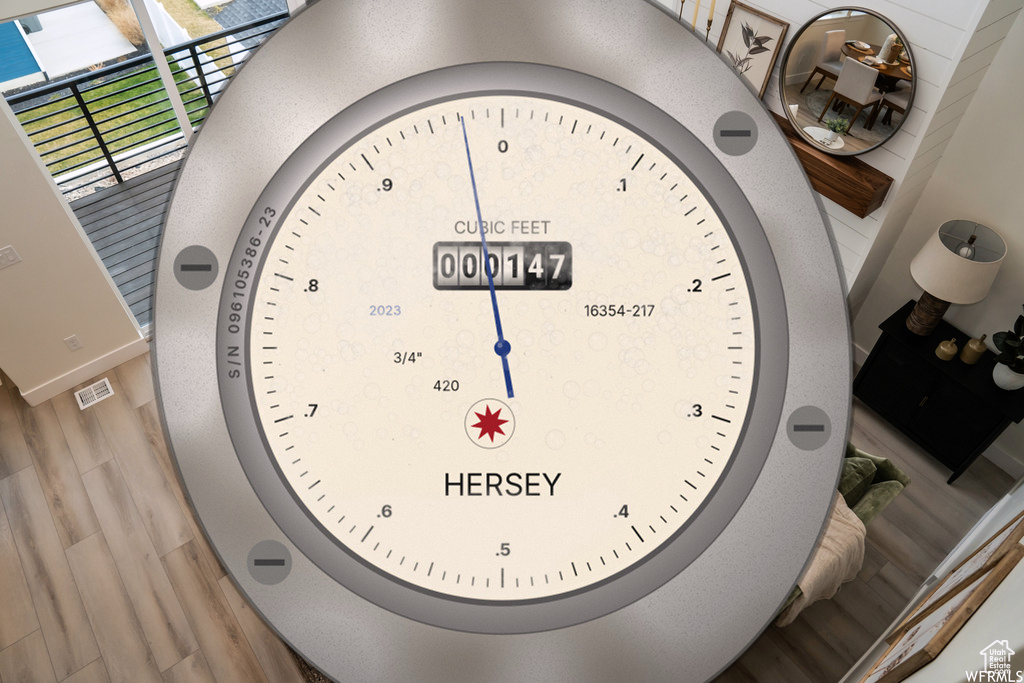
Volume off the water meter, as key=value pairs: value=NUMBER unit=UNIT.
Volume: value=146.97 unit=ft³
